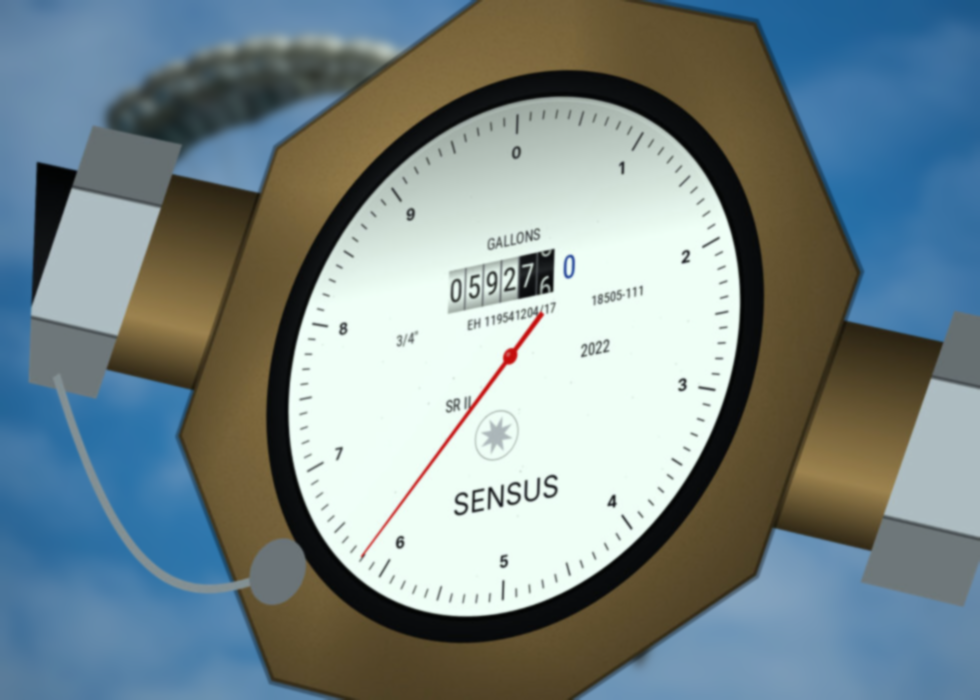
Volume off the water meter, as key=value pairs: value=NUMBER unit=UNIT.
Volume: value=592756.2 unit=gal
